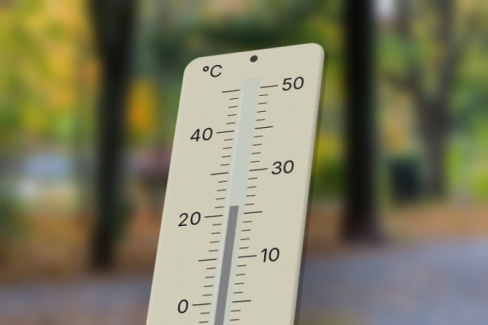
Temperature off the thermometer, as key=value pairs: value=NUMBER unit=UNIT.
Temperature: value=22 unit=°C
